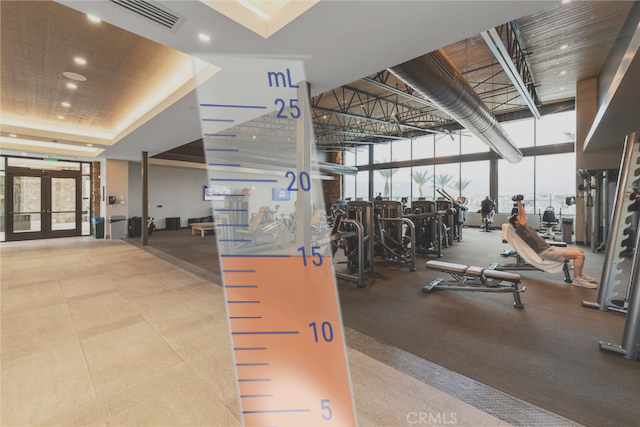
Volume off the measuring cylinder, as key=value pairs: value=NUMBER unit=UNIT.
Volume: value=15 unit=mL
